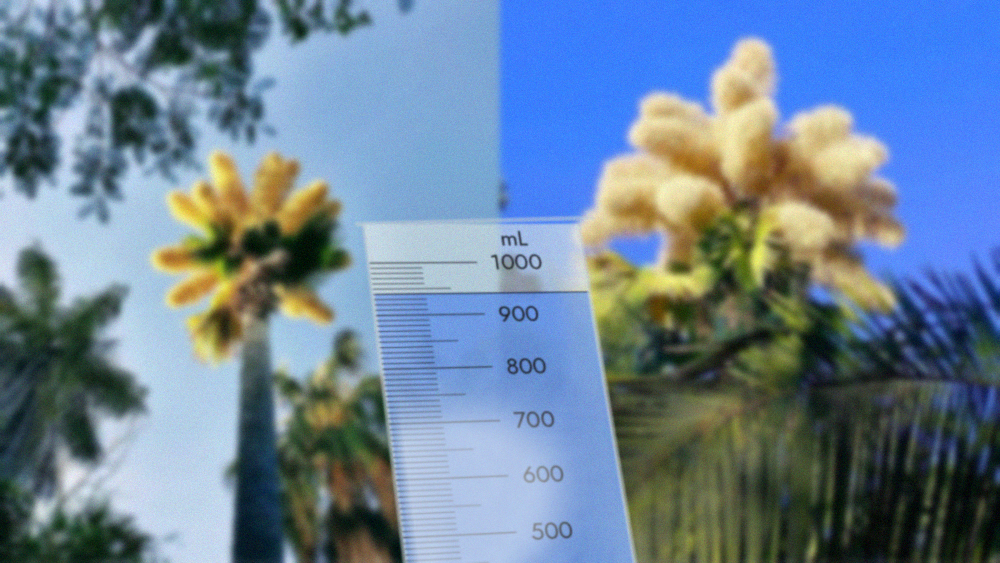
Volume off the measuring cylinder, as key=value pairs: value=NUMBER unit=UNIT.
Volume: value=940 unit=mL
